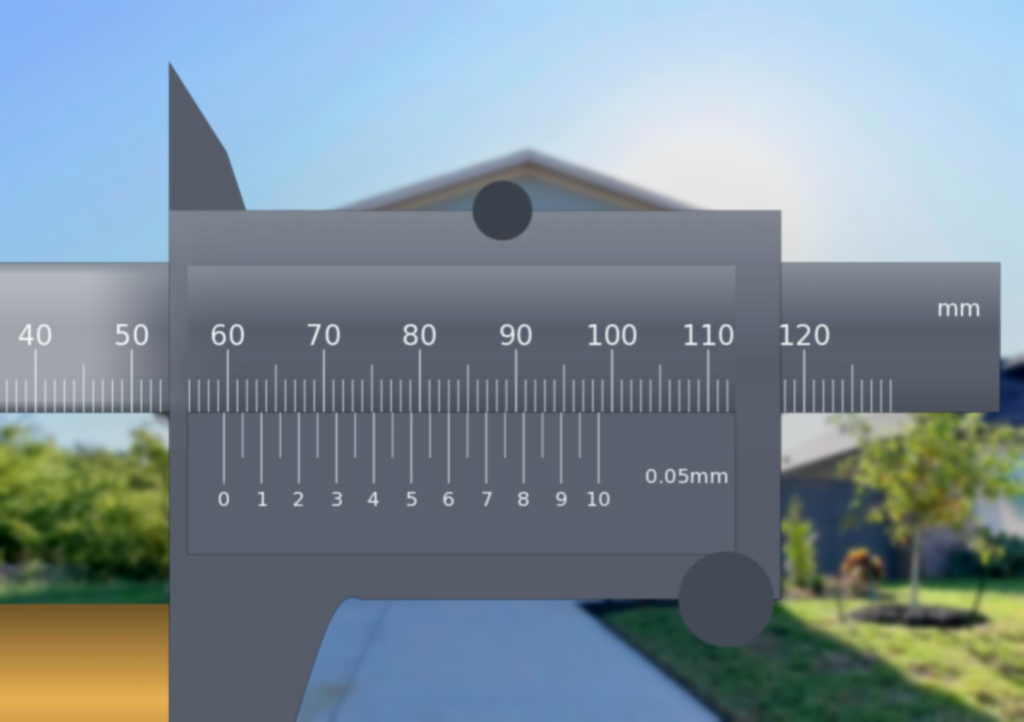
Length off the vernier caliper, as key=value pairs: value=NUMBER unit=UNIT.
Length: value=59.6 unit=mm
